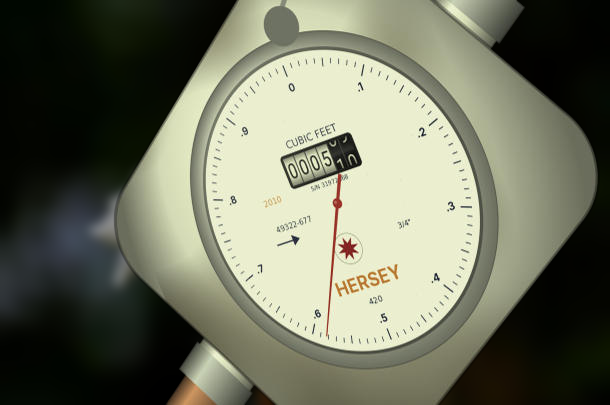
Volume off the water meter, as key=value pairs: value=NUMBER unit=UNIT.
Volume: value=509.58 unit=ft³
